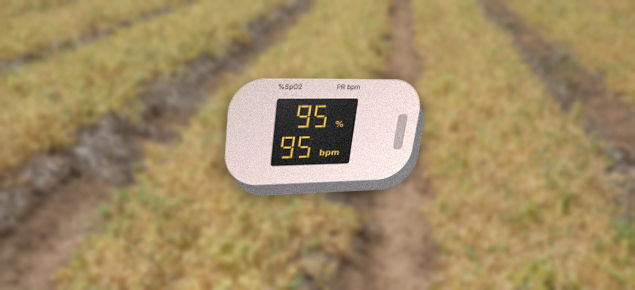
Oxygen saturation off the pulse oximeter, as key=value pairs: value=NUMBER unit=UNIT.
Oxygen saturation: value=95 unit=%
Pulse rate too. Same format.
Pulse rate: value=95 unit=bpm
